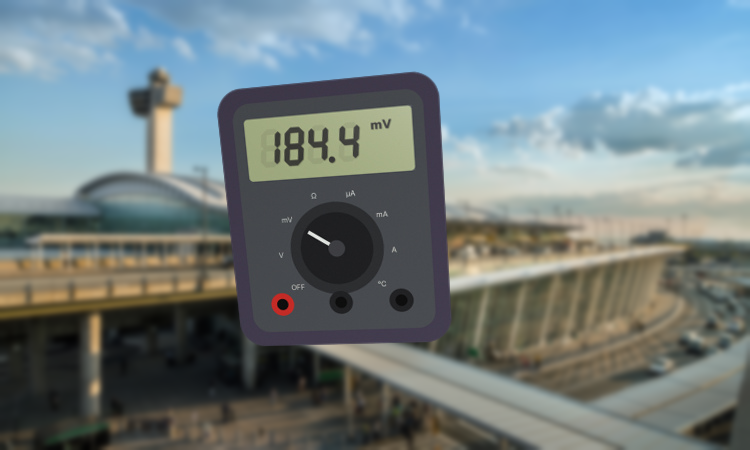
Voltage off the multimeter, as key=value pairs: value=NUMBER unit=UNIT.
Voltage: value=184.4 unit=mV
